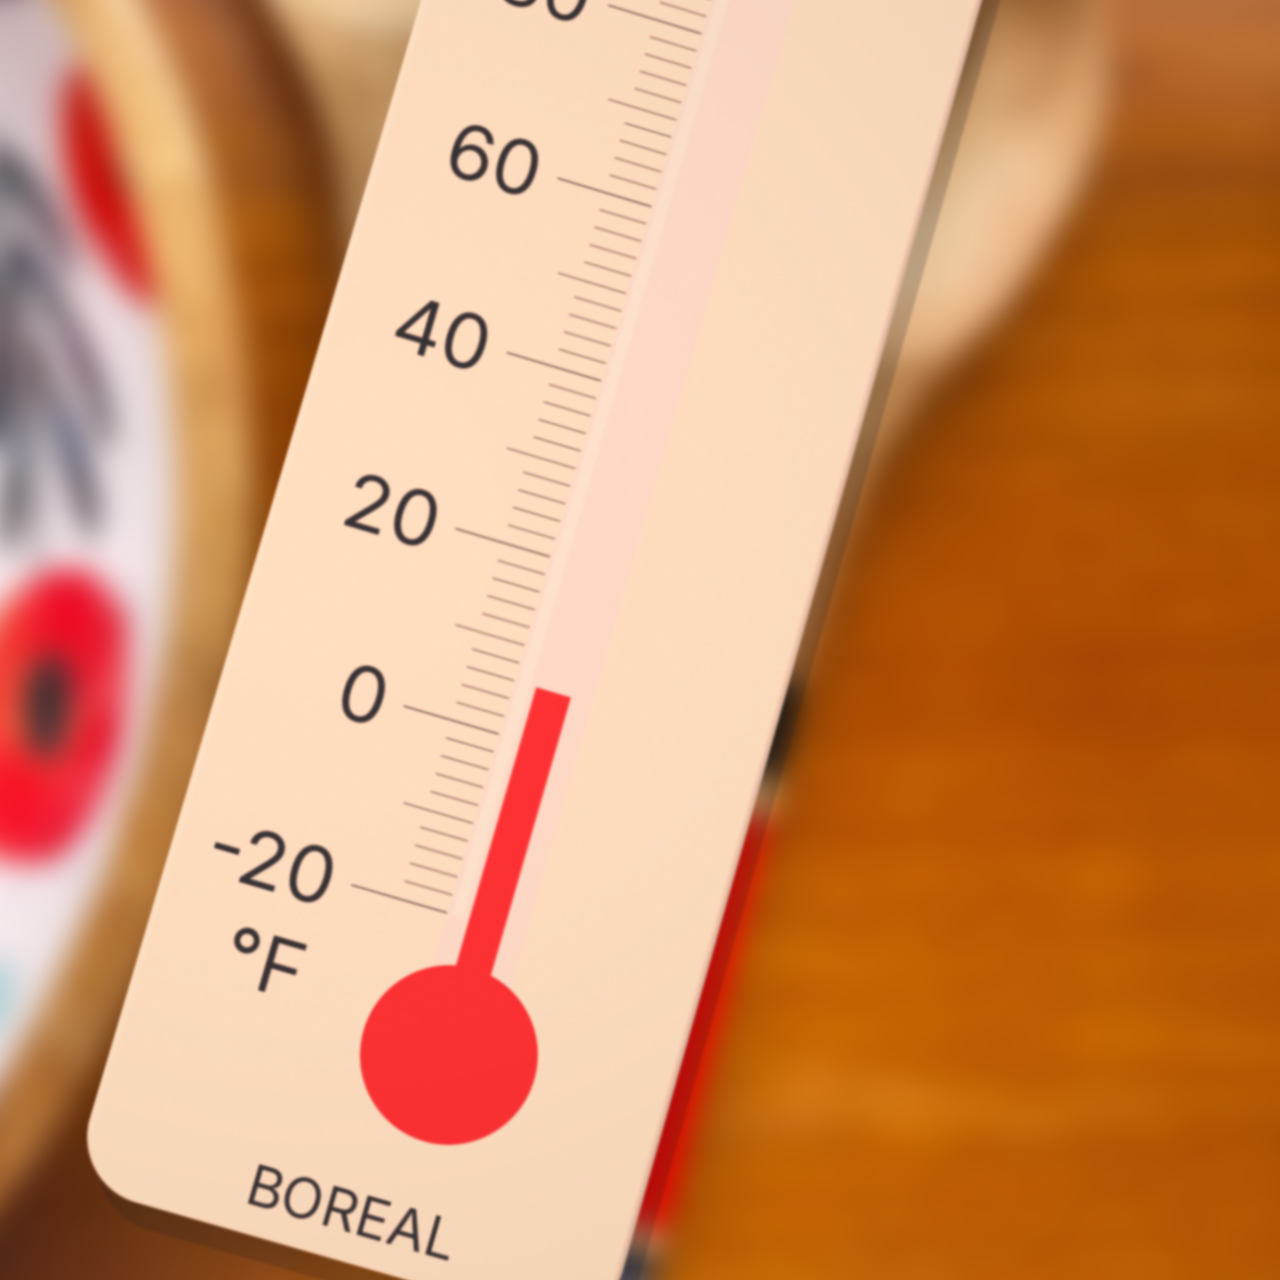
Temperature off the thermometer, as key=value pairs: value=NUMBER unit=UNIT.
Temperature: value=6 unit=°F
